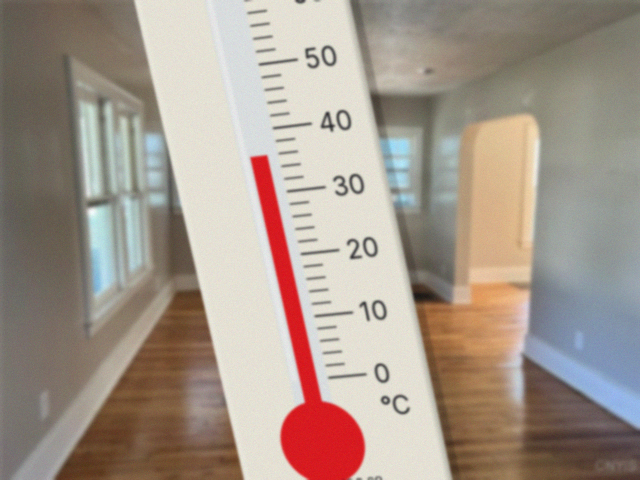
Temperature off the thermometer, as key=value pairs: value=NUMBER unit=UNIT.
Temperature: value=36 unit=°C
